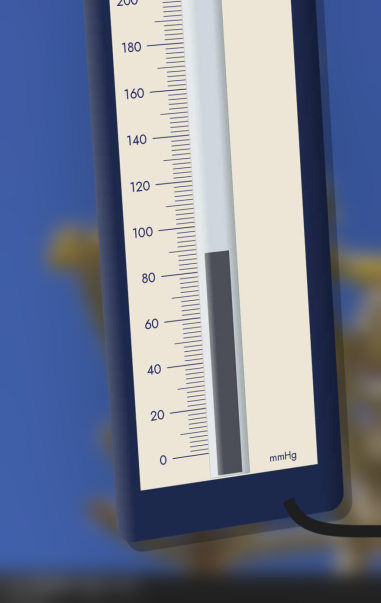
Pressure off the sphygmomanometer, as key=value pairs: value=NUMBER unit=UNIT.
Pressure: value=88 unit=mmHg
